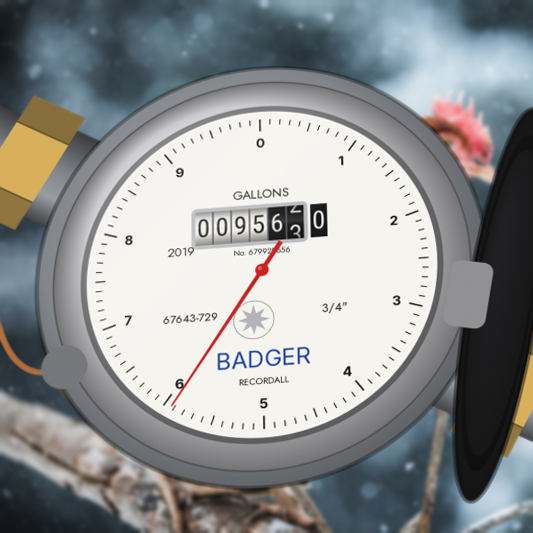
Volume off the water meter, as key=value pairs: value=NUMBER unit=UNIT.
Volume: value=95625.9 unit=gal
